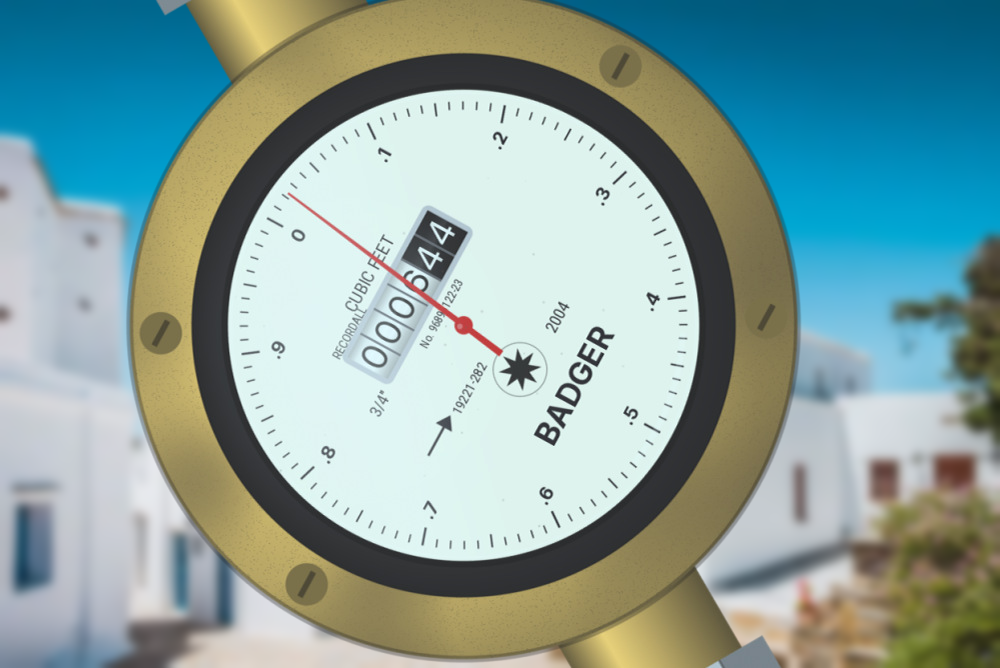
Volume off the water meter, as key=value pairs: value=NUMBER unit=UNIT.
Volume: value=644.02 unit=ft³
